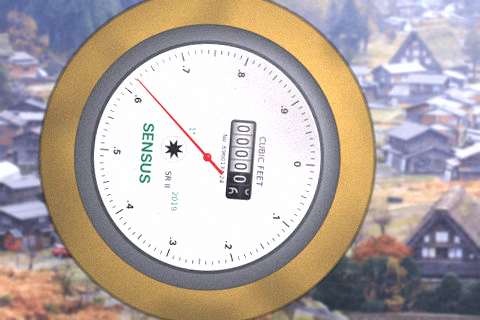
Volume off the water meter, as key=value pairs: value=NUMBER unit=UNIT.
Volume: value=5.62 unit=ft³
